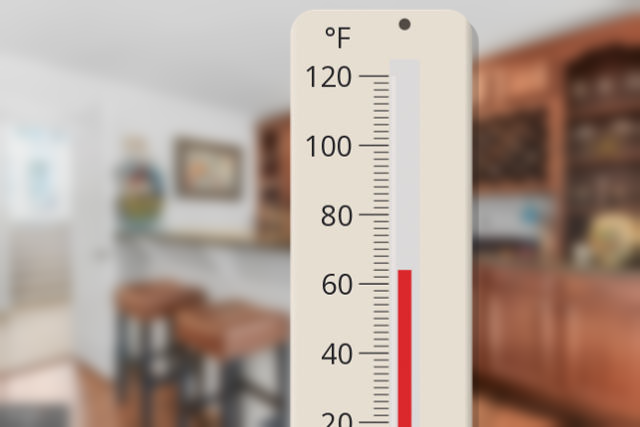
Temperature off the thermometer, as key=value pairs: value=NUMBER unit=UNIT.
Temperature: value=64 unit=°F
